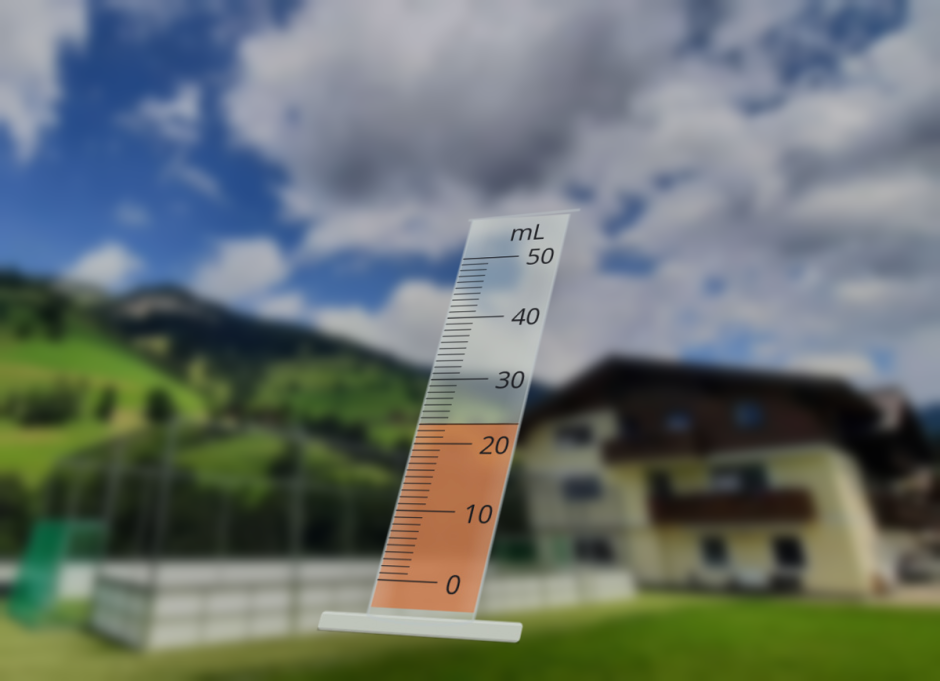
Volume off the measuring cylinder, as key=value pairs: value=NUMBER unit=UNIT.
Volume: value=23 unit=mL
